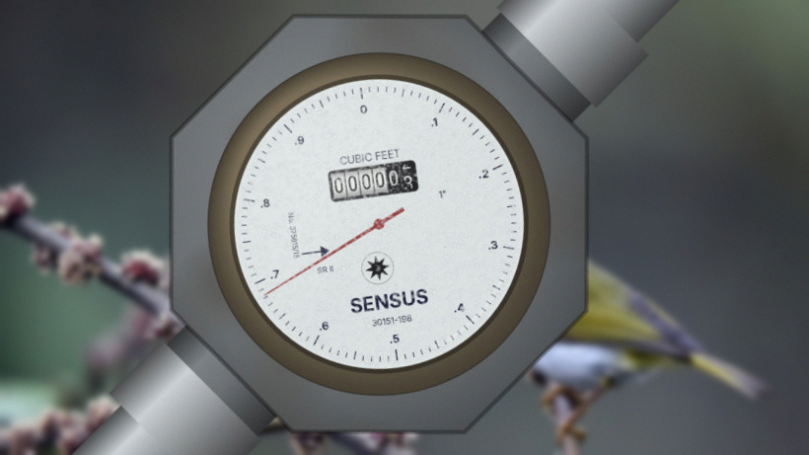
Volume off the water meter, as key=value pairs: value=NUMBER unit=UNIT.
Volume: value=2.68 unit=ft³
